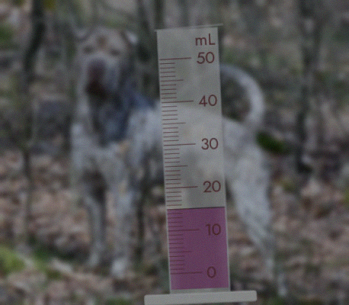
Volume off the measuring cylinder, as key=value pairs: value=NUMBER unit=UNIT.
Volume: value=15 unit=mL
